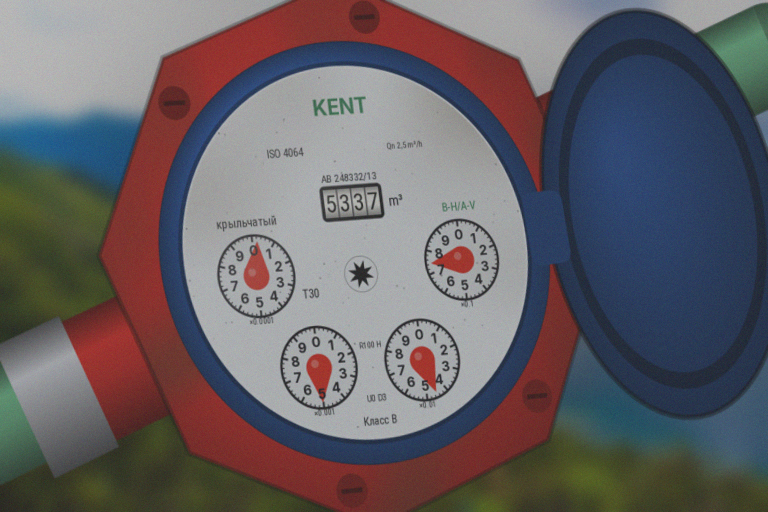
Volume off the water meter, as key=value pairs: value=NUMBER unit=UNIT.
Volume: value=5337.7450 unit=m³
